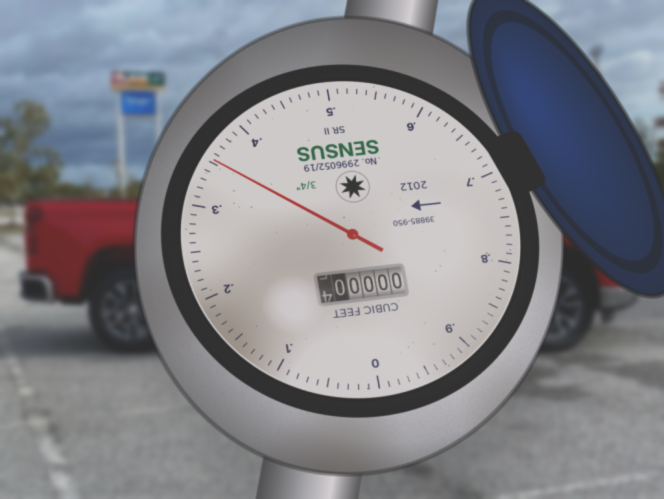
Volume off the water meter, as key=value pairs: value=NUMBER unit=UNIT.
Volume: value=4.35 unit=ft³
